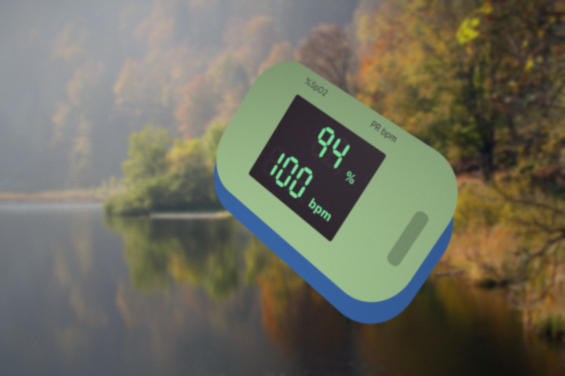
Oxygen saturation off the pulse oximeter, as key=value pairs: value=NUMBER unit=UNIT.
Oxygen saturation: value=94 unit=%
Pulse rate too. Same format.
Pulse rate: value=100 unit=bpm
